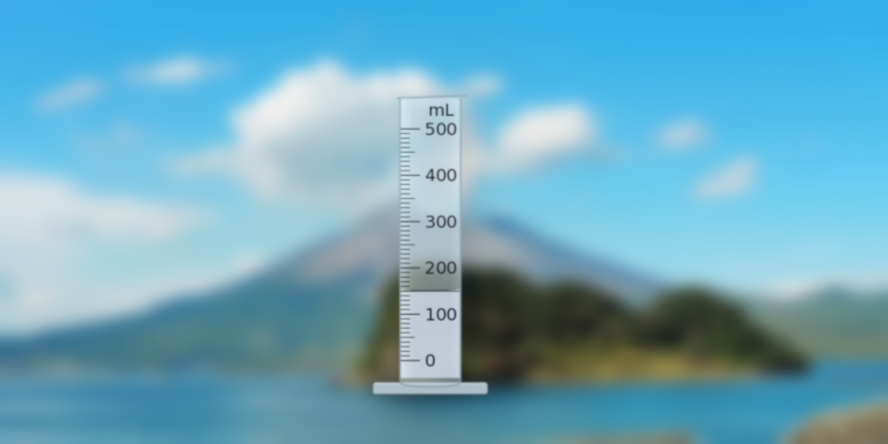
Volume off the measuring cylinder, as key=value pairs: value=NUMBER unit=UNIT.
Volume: value=150 unit=mL
